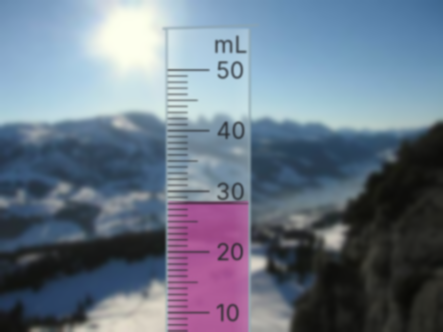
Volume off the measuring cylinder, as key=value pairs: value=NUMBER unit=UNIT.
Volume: value=28 unit=mL
